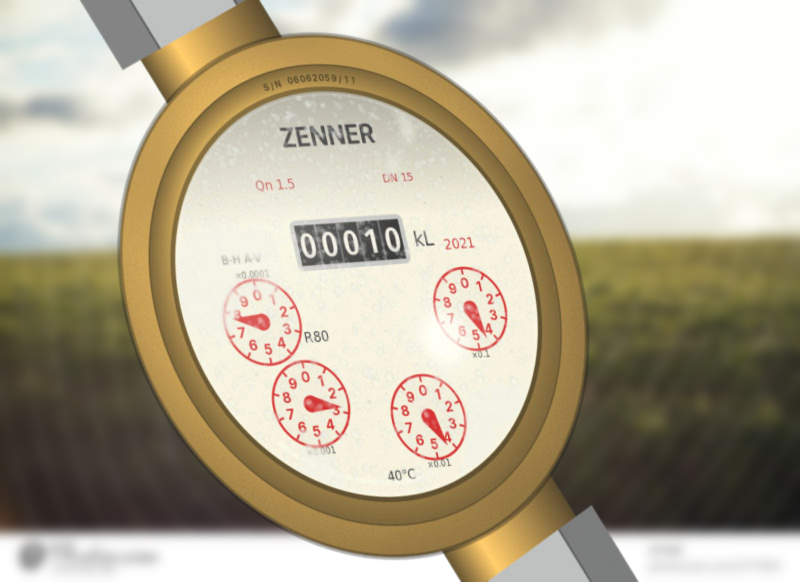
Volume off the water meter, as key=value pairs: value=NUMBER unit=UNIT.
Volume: value=10.4427 unit=kL
